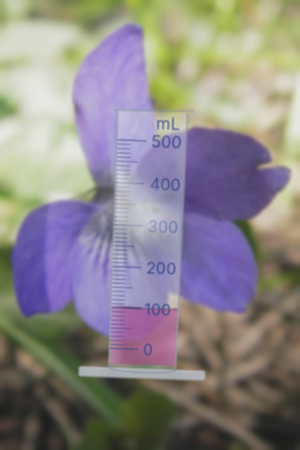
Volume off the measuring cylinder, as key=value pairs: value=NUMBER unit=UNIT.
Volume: value=100 unit=mL
